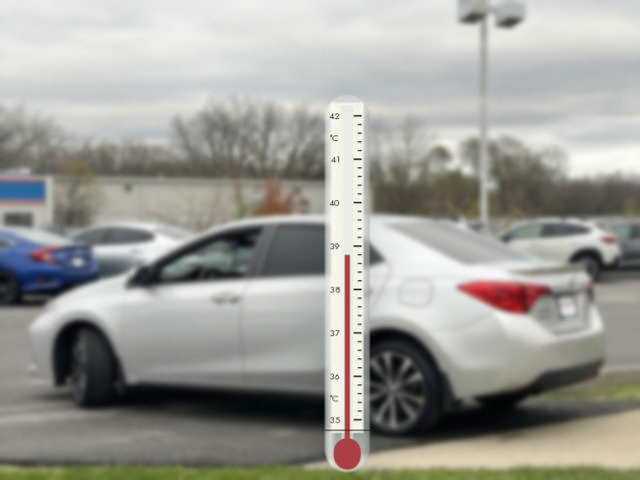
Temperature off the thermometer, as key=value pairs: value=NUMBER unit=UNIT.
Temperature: value=38.8 unit=°C
